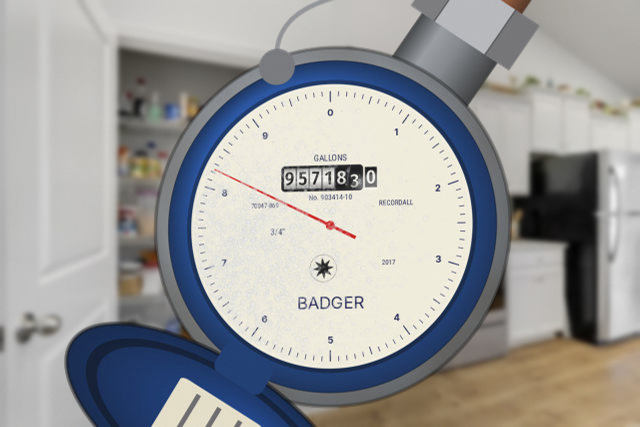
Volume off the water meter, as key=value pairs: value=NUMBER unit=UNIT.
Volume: value=9571828.2 unit=gal
